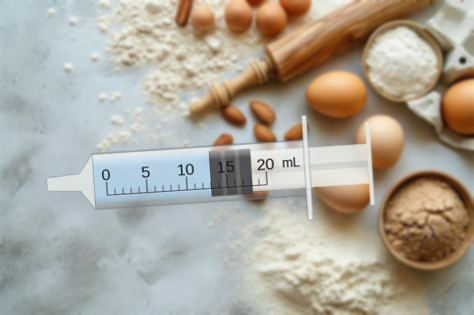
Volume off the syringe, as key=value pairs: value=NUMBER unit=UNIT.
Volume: value=13 unit=mL
